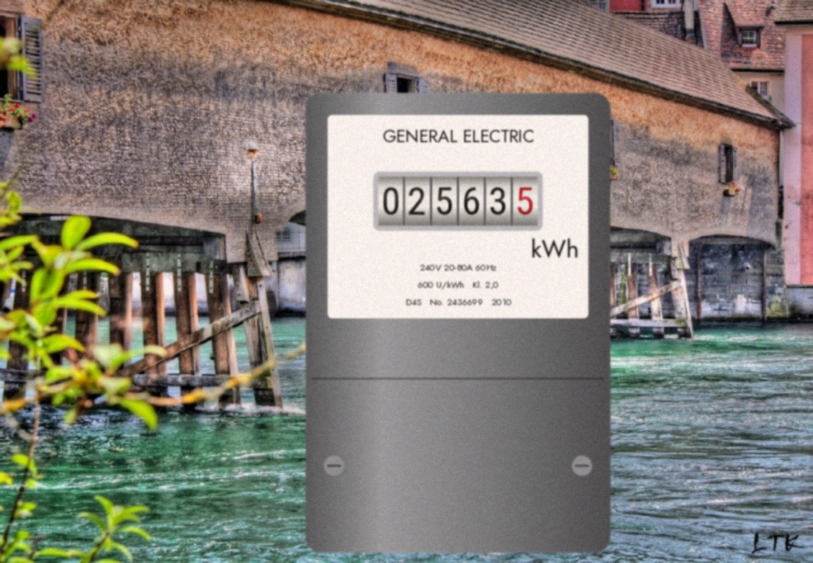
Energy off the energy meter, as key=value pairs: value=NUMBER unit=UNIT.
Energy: value=2563.5 unit=kWh
